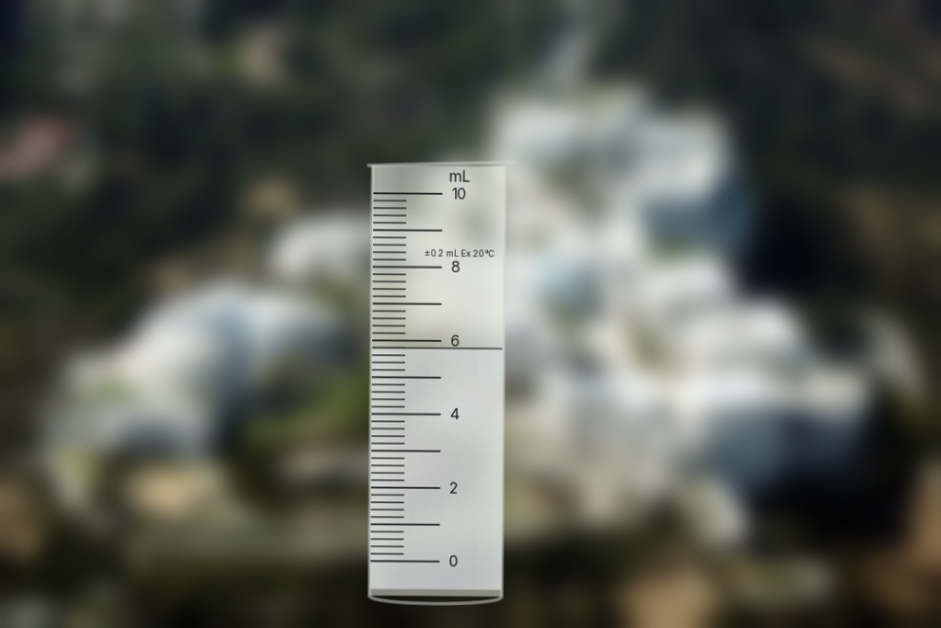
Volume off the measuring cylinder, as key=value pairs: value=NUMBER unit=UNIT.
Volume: value=5.8 unit=mL
